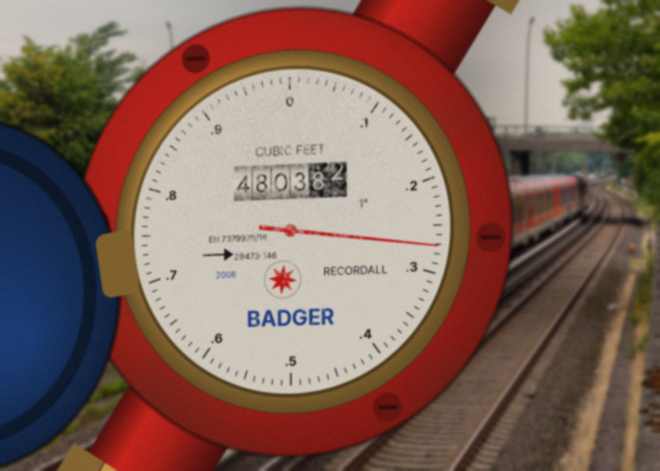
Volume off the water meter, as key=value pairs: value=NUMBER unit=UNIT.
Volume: value=480382.27 unit=ft³
